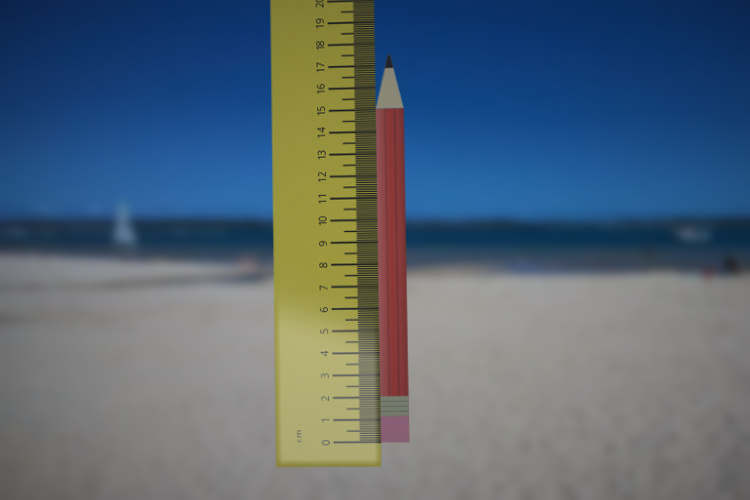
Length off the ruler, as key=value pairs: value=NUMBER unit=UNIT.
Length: value=17.5 unit=cm
